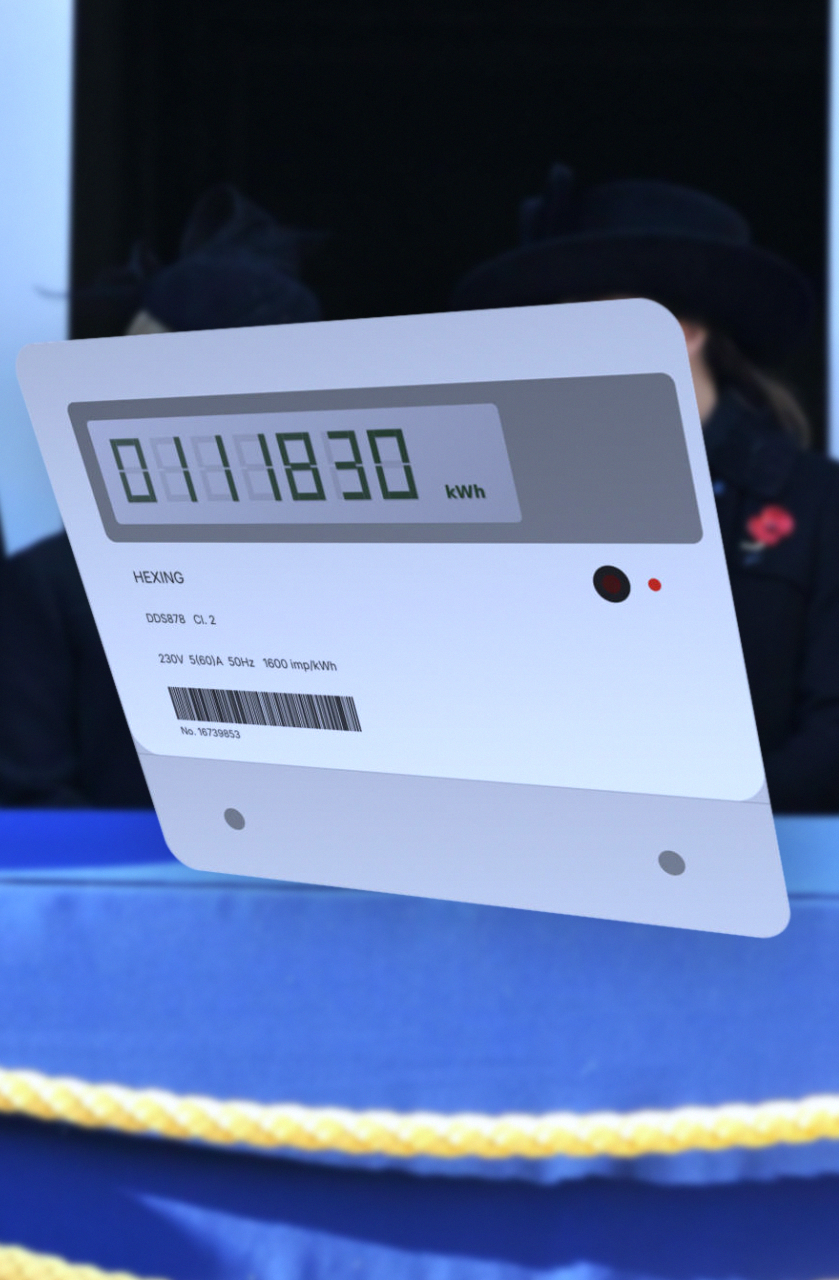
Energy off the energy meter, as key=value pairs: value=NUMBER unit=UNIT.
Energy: value=111830 unit=kWh
